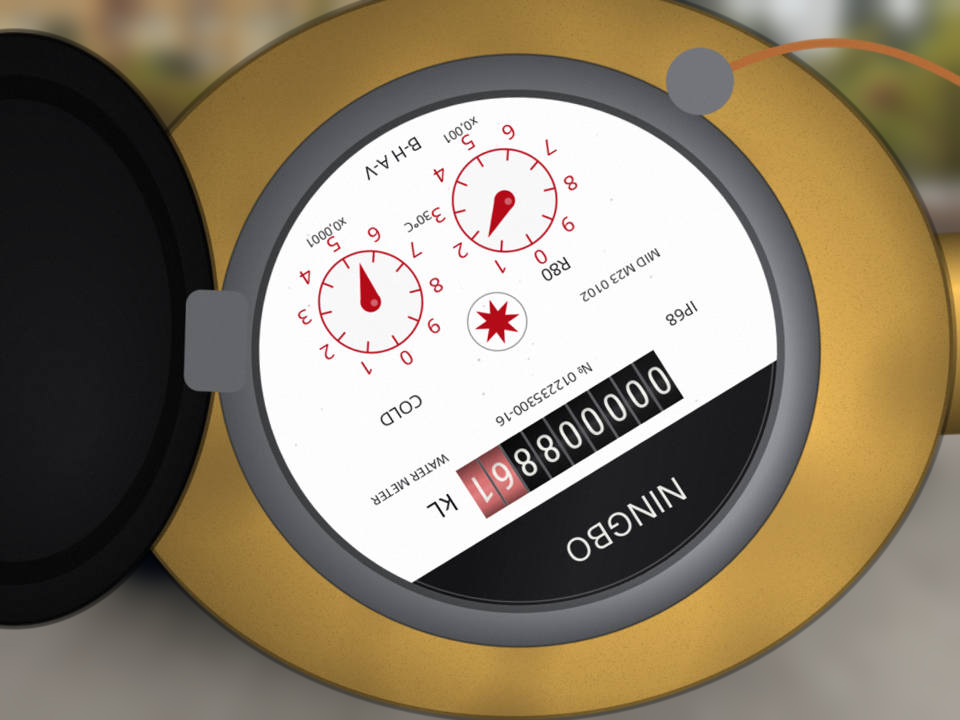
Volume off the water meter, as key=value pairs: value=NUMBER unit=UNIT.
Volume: value=88.6115 unit=kL
